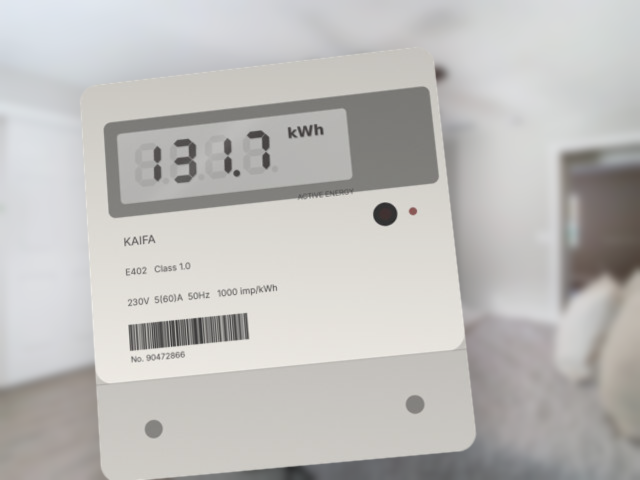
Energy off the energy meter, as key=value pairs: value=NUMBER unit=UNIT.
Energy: value=131.7 unit=kWh
